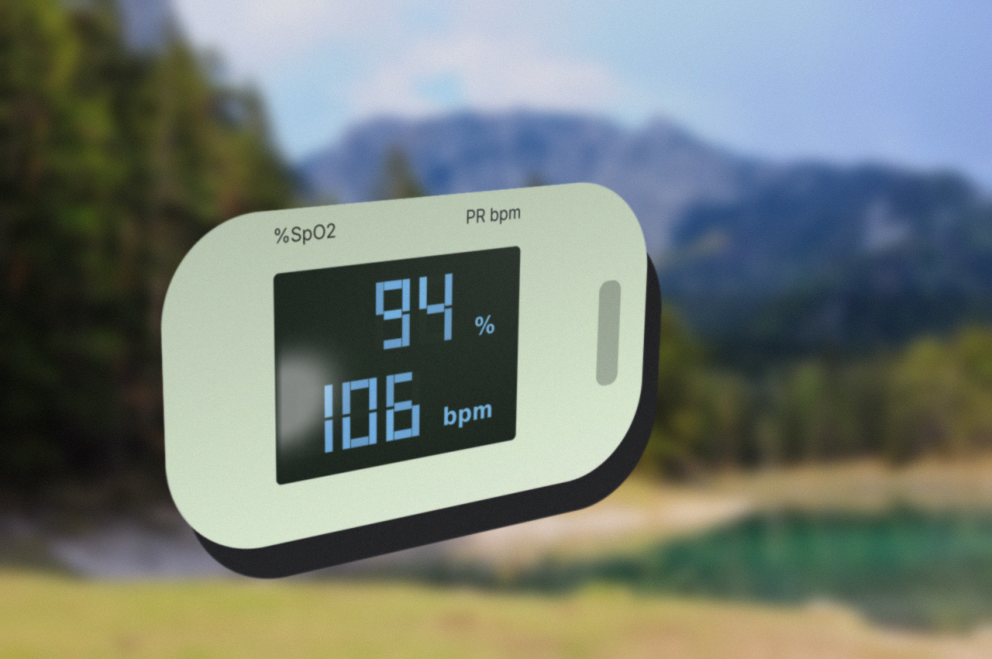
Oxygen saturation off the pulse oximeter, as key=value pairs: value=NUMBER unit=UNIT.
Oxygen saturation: value=94 unit=%
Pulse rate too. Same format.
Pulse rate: value=106 unit=bpm
